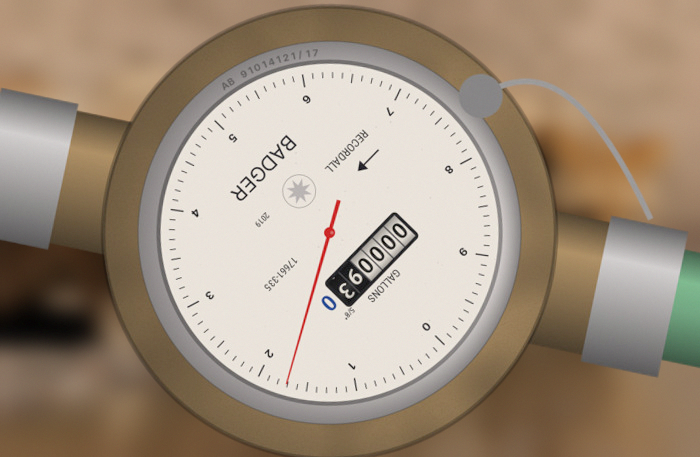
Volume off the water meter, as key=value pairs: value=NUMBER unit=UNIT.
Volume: value=931.7 unit=gal
